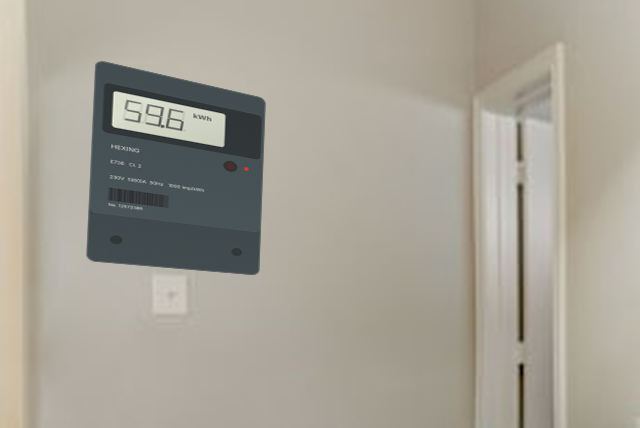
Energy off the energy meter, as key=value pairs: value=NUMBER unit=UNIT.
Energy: value=59.6 unit=kWh
